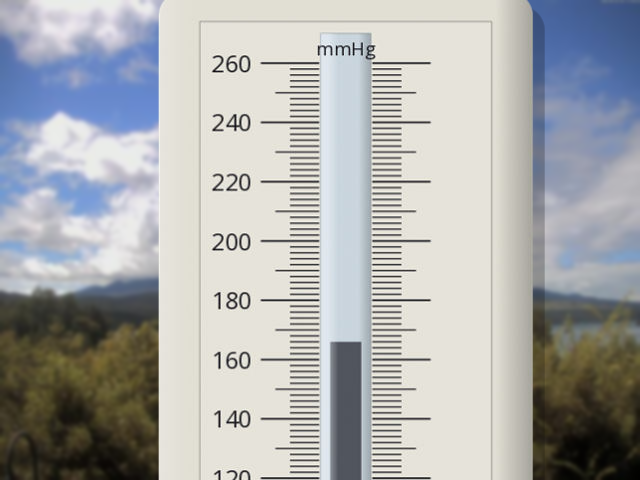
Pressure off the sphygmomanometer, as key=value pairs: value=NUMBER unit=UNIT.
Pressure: value=166 unit=mmHg
